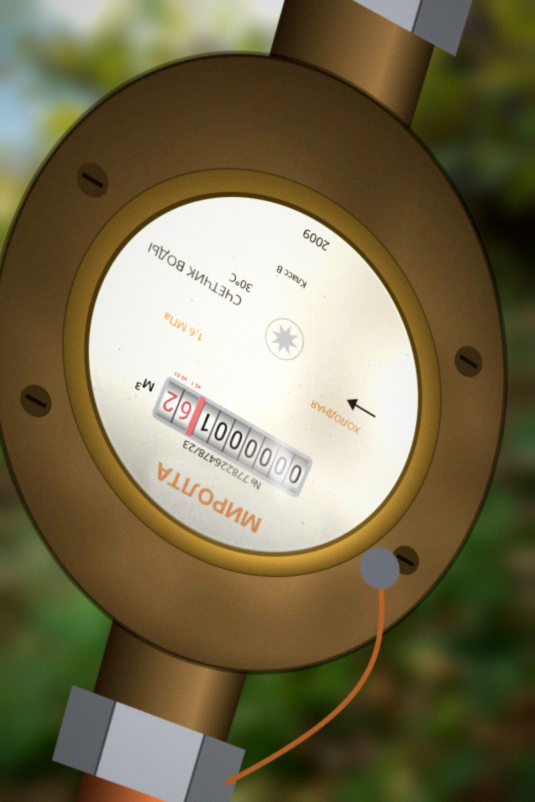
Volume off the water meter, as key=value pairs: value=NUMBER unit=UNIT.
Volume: value=1.62 unit=m³
